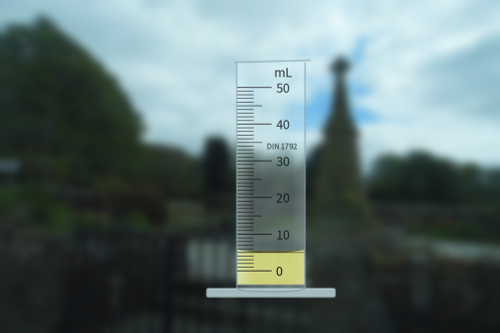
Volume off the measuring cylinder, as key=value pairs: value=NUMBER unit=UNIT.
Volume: value=5 unit=mL
